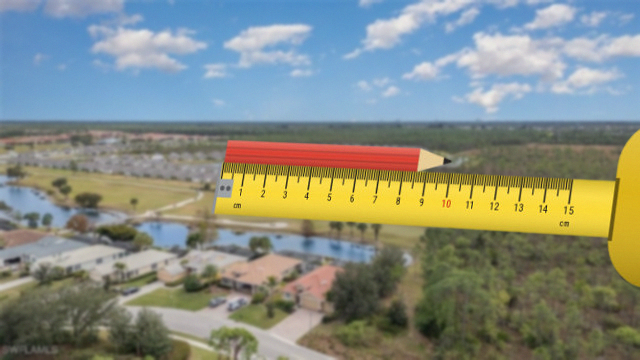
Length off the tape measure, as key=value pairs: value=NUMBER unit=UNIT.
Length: value=10 unit=cm
